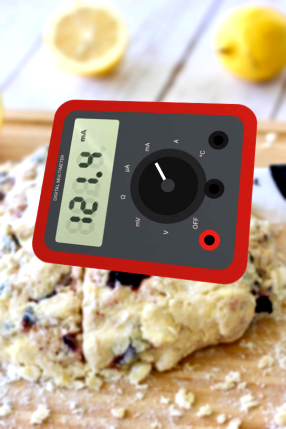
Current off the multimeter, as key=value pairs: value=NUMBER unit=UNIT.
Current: value=121.4 unit=mA
